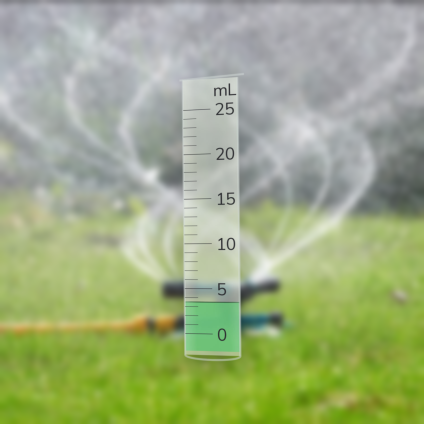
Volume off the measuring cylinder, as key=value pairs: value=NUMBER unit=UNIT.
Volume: value=3.5 unit=mL
